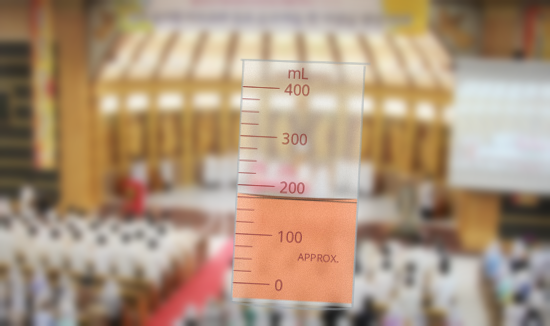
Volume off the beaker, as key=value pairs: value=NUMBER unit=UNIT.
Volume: value=175 unit=mL
